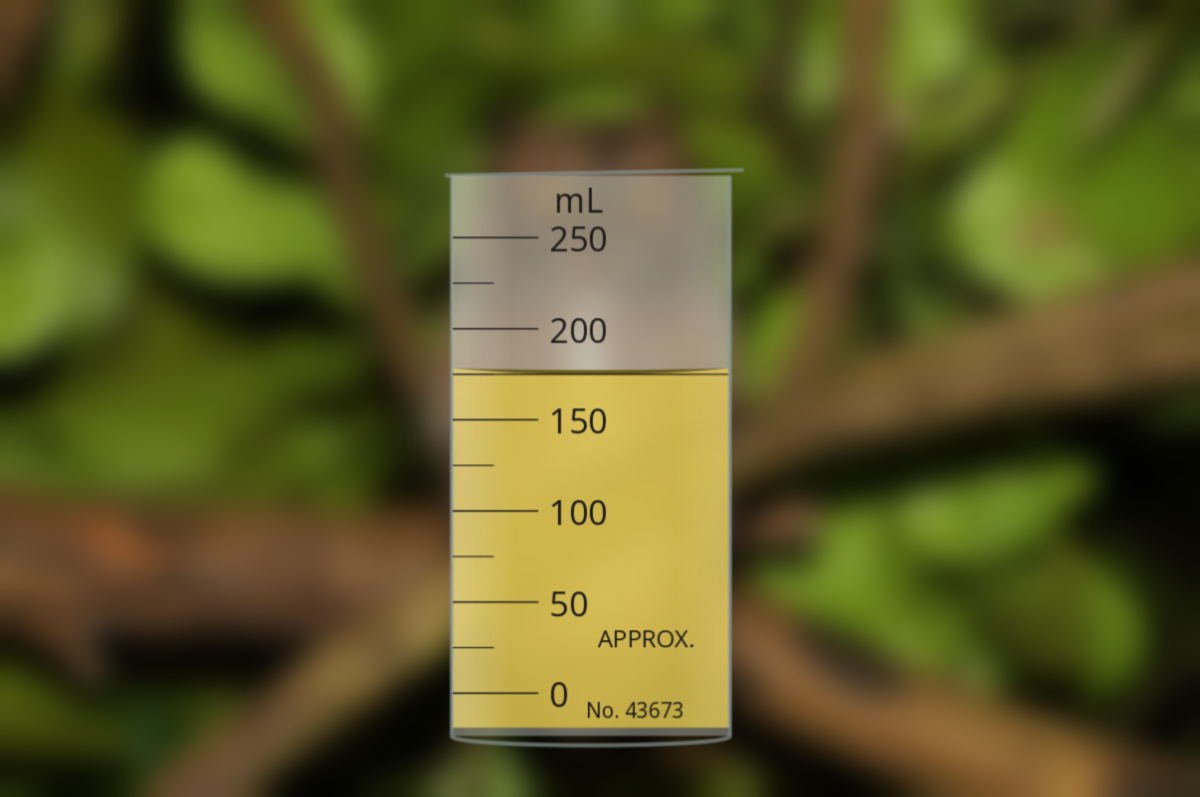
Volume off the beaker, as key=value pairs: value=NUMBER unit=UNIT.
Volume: value=175 unit=mL
